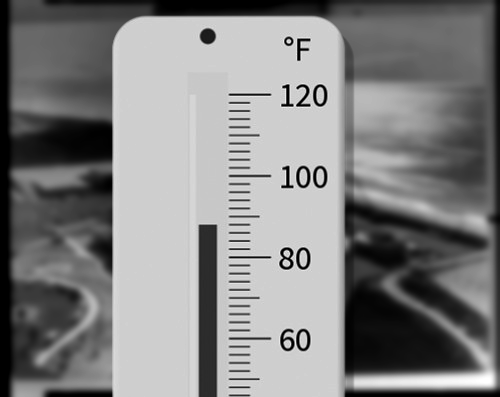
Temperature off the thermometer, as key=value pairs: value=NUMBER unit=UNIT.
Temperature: value=88 unit=°F
